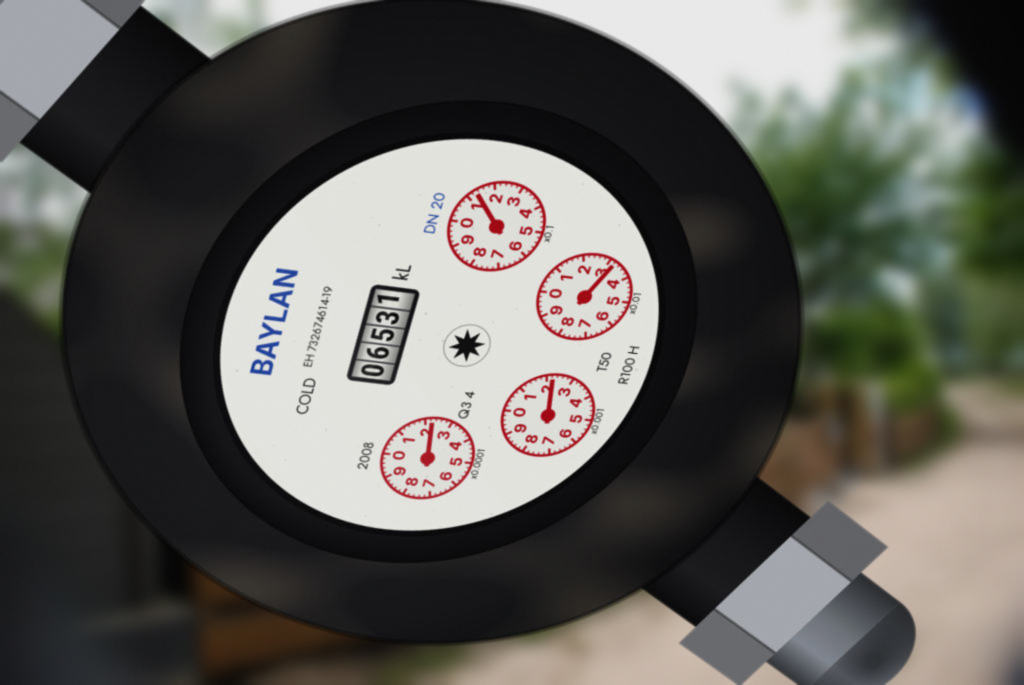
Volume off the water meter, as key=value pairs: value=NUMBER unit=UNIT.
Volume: value=6531.1322 unit=kL
